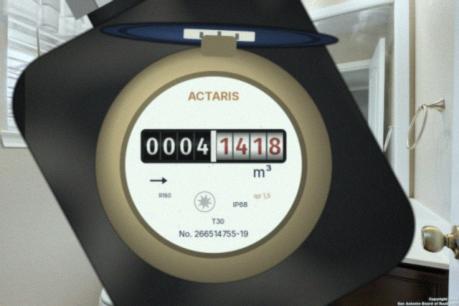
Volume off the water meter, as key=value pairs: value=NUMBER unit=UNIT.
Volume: value=4.1418 unit=m³
